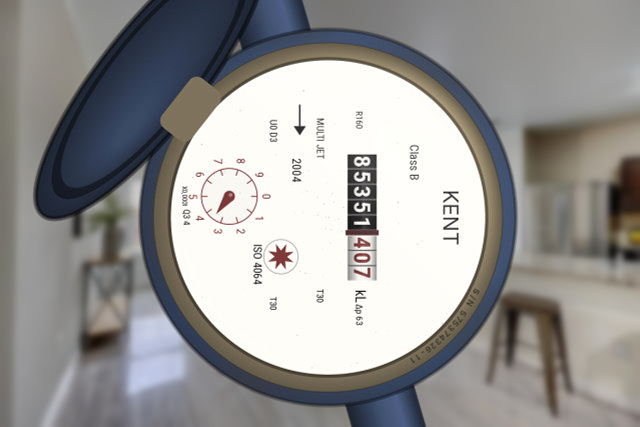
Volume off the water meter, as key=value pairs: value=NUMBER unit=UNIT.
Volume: value=85351.4073 unit=kL
